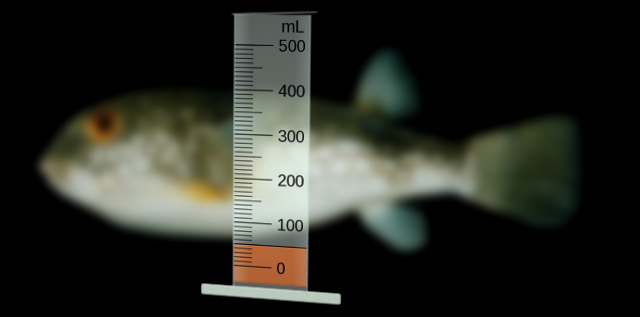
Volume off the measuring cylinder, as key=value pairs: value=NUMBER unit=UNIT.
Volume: value=50 unit=mL
